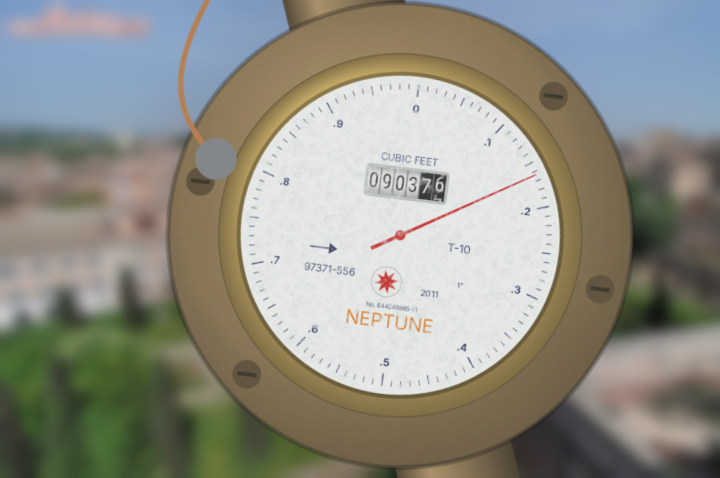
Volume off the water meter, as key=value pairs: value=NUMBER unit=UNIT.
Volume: value=90376.16 unit=ft³
